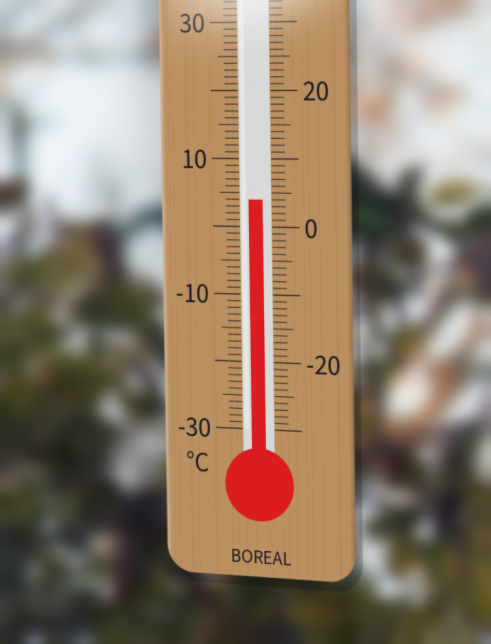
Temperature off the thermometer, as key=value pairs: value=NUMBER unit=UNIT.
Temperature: value=4 unit=°C
